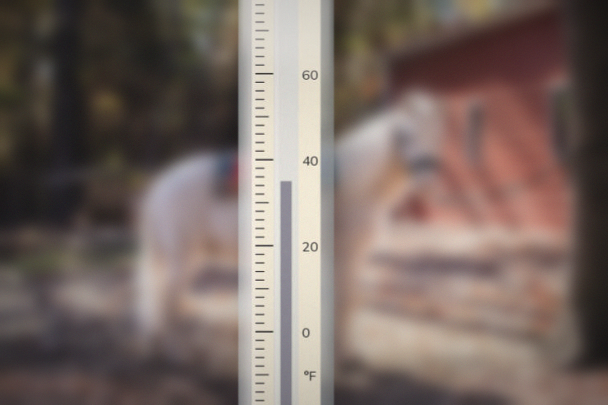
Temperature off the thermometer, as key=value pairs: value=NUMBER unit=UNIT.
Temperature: value=35 unit=°F
